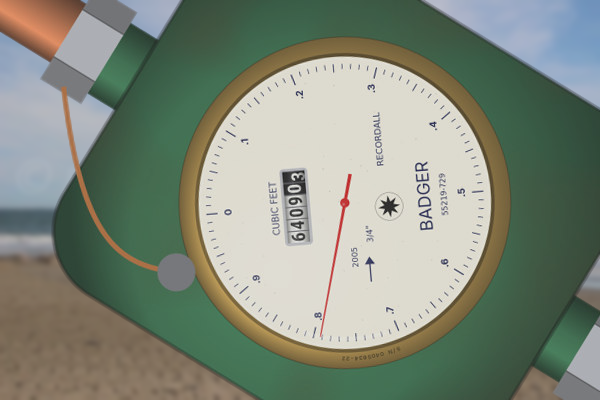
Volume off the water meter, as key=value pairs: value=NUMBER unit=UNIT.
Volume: value=640902.79 unit=ft³
